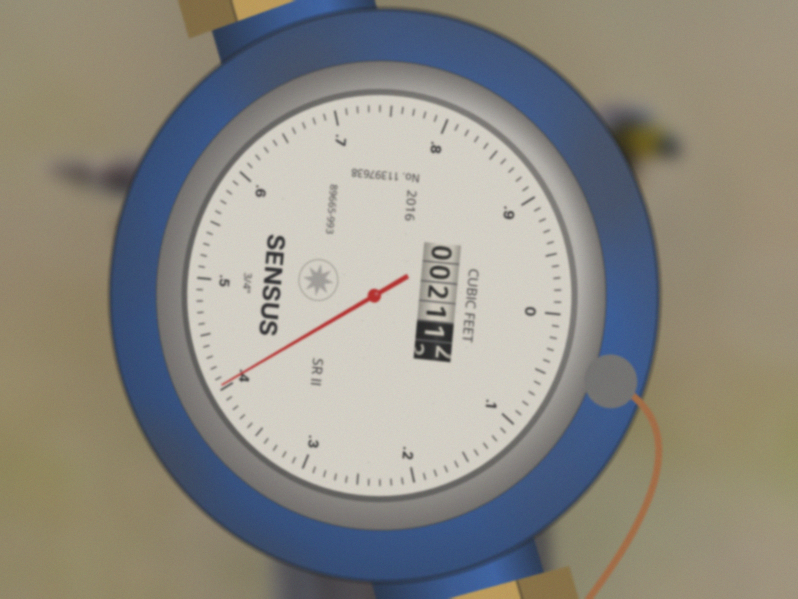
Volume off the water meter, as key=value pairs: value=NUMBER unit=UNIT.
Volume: value=2112.40 unit=ft³
